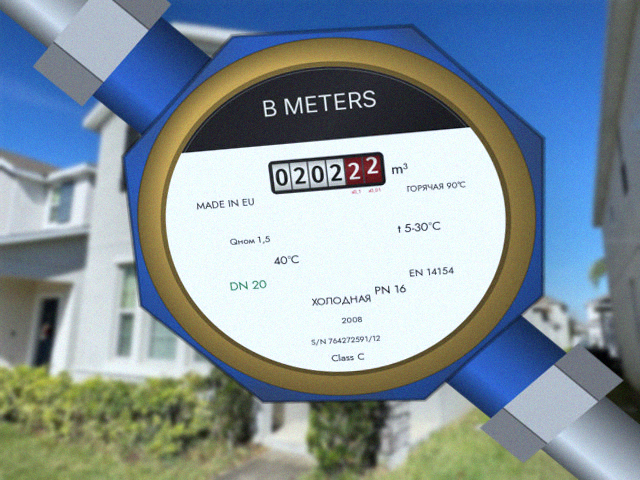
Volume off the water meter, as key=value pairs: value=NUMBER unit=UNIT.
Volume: value=202.22 unit=m³
